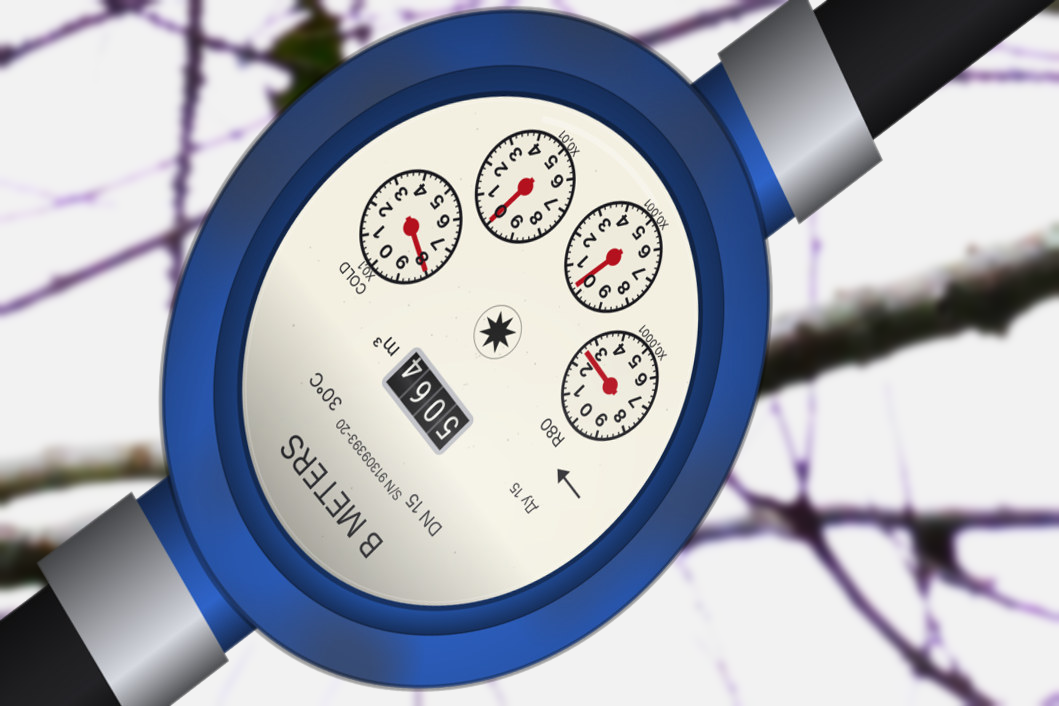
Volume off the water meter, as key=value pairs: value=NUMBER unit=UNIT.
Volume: value=5063.8002 unit=m³
